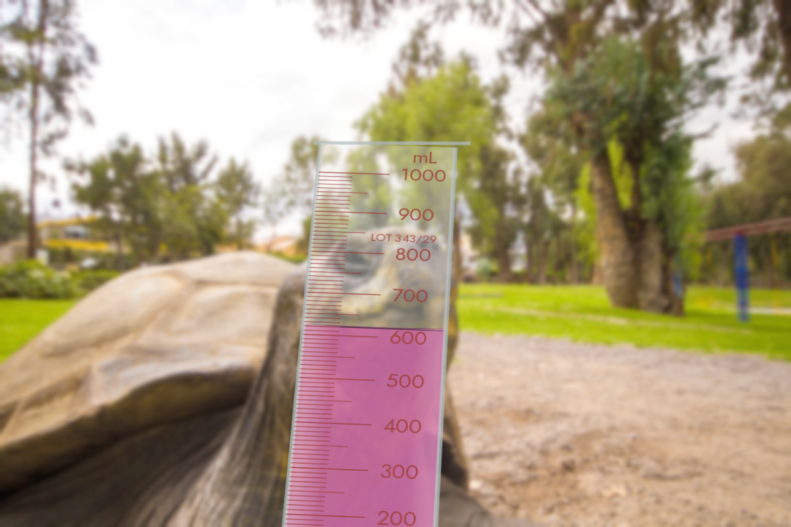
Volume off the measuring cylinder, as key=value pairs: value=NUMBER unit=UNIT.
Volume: value=620 unit=mL
